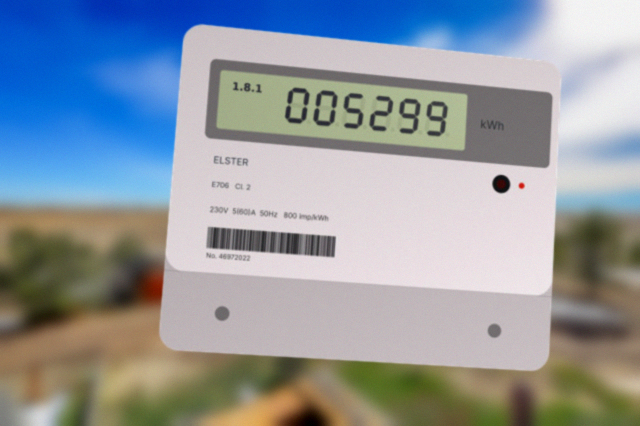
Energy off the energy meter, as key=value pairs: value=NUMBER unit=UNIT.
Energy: value=5299 unit=kWh
